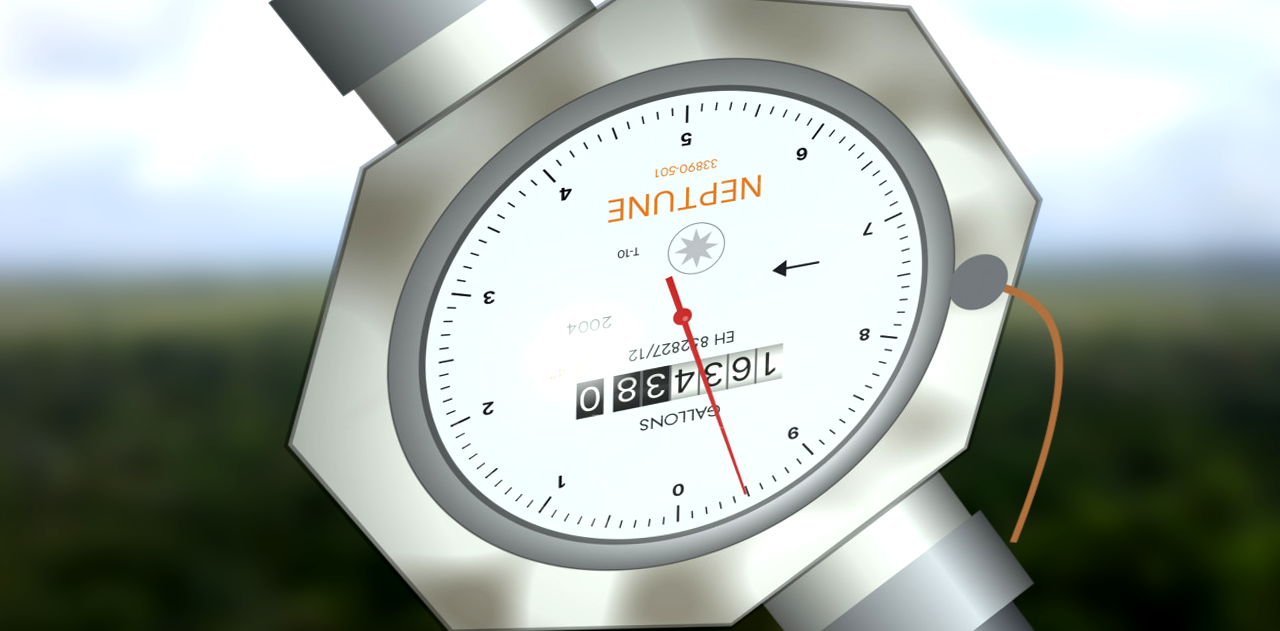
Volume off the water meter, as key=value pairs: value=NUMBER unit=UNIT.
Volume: value=1634379.5 unit=gal
